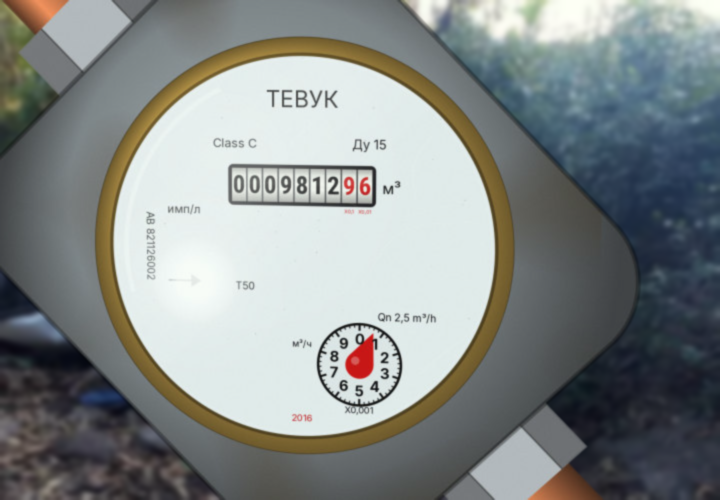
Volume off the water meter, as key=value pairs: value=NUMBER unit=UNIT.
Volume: value=9812.960 unit=m³
